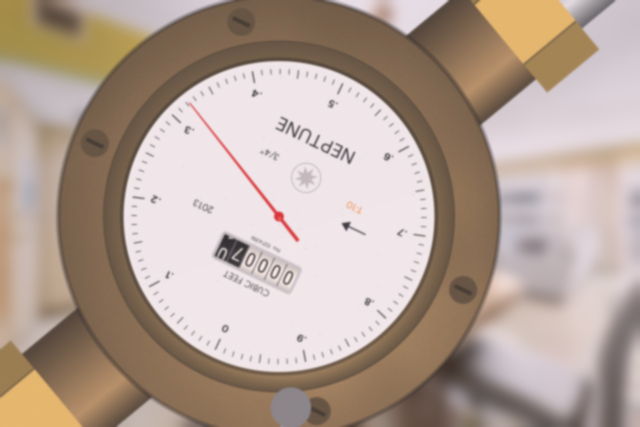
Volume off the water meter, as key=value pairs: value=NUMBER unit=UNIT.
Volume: value=70.32 unit=ft³
